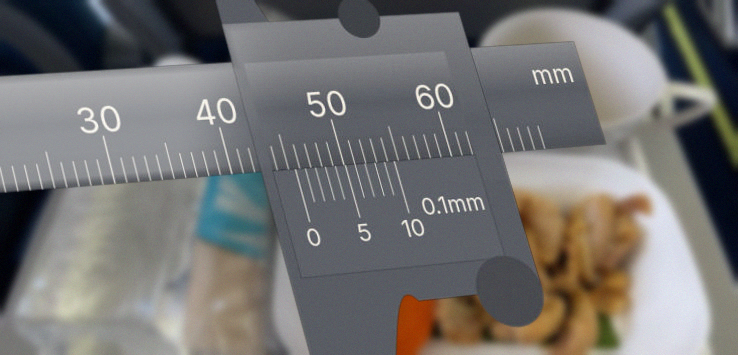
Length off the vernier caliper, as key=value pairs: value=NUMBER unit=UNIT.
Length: value=45.6 unit=mm
